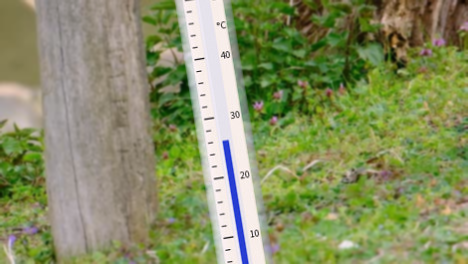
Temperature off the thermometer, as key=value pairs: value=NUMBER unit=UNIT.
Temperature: value=26 unit=°C
